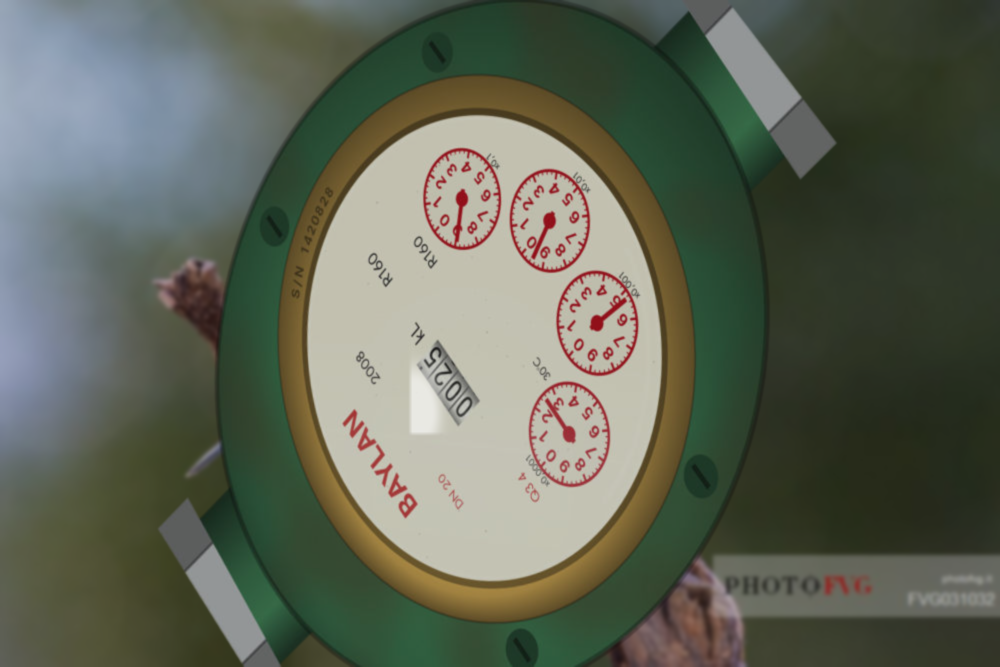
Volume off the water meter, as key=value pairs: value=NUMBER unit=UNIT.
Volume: value=24.8952 unit=kL
